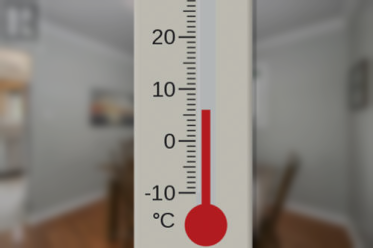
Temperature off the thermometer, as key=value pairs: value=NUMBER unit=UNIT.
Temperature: value=6 unit=°C
